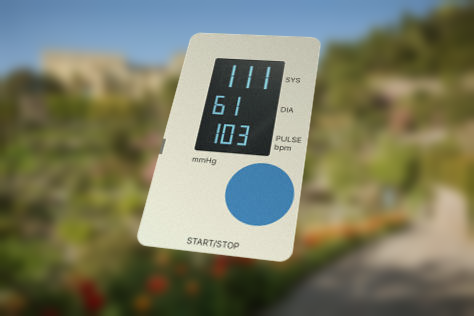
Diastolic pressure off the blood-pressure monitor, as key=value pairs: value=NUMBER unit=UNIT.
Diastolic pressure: value=61 unit=mmHg
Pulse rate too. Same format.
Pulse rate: value=103 unit=bpm
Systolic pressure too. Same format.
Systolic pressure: value=111 unit=mmHg
